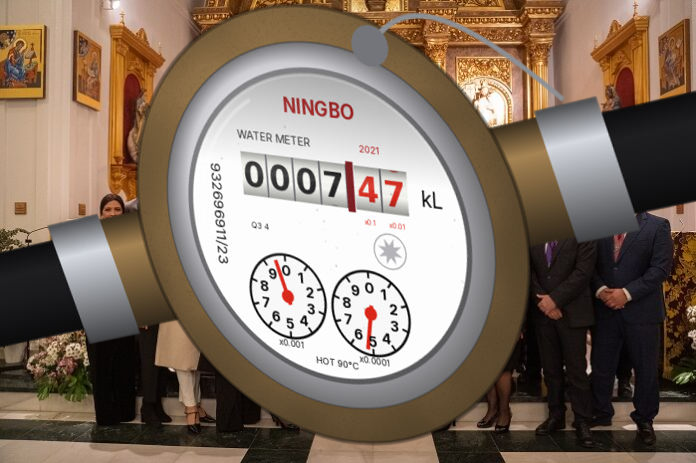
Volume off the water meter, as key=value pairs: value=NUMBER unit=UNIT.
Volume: value=7.4695 unit=kL
